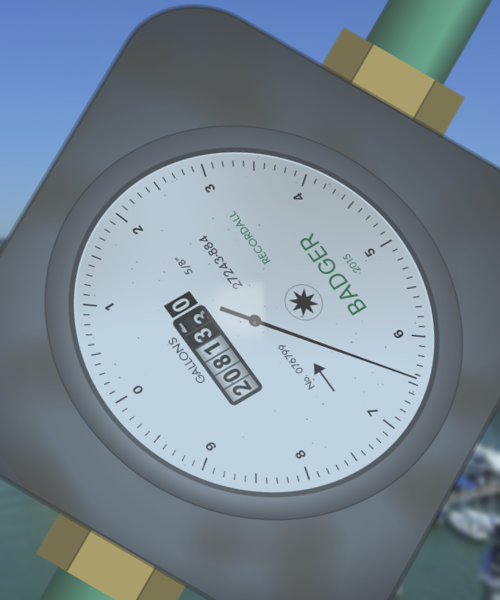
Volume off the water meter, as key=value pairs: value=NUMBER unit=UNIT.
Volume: value=2081326.4 unit=gal
